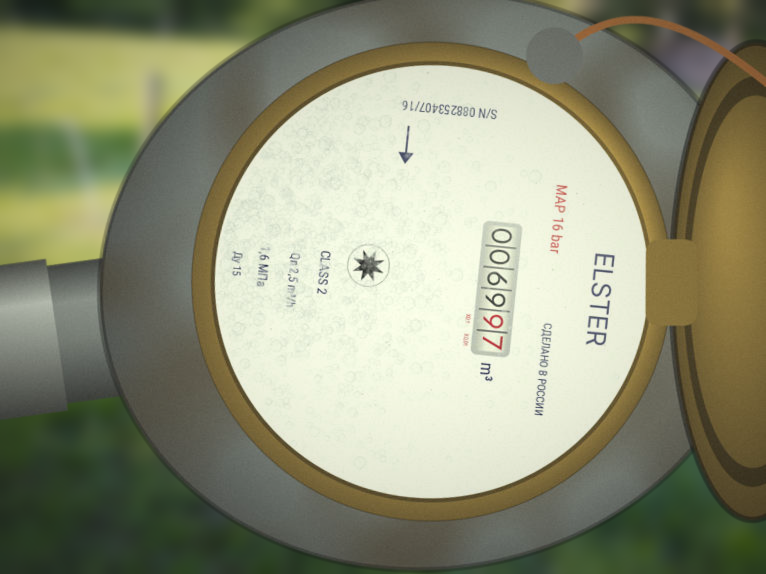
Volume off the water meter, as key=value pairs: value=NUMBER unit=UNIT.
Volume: value=69.97 unit=m³
